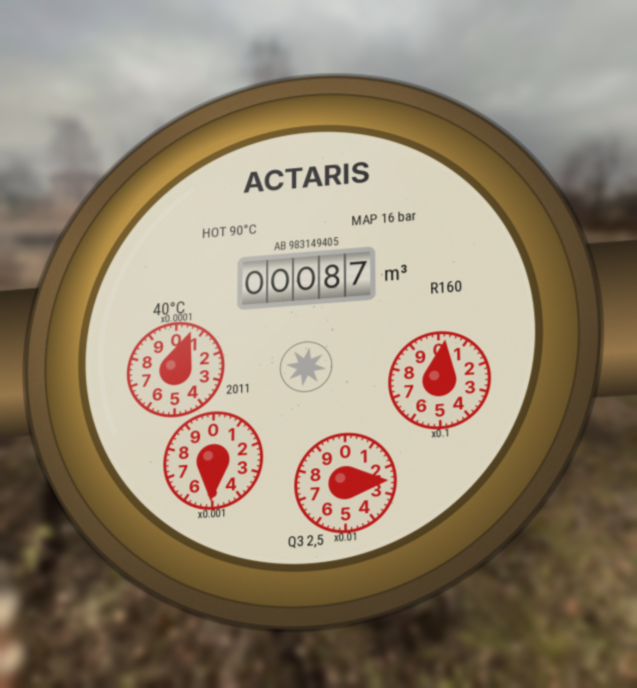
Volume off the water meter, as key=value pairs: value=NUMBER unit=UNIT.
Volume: value=87.0250 unit=m³
